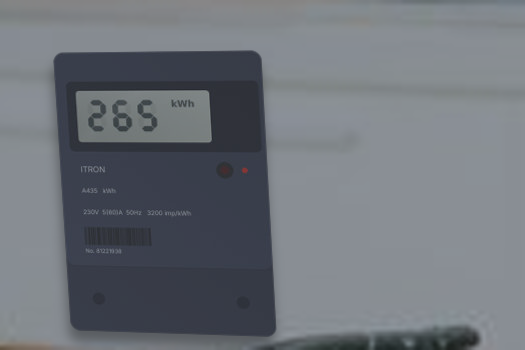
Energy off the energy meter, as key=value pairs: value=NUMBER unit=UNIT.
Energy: value=265 unit=kWh
